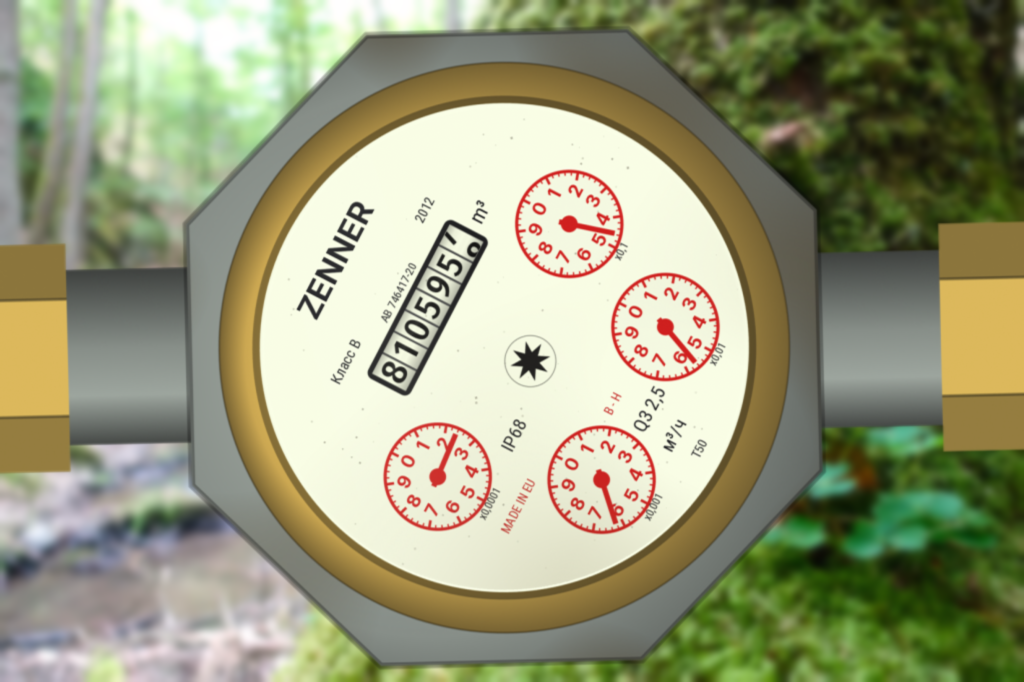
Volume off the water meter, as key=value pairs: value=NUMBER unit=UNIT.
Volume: value=8105957.4562 unit=m³
